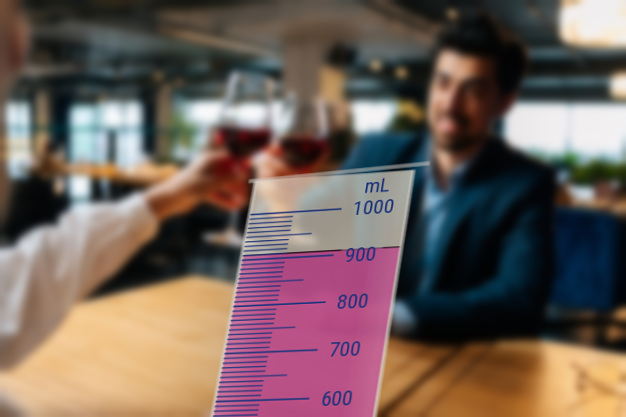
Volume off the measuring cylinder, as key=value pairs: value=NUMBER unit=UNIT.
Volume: value=910 unit=mL
